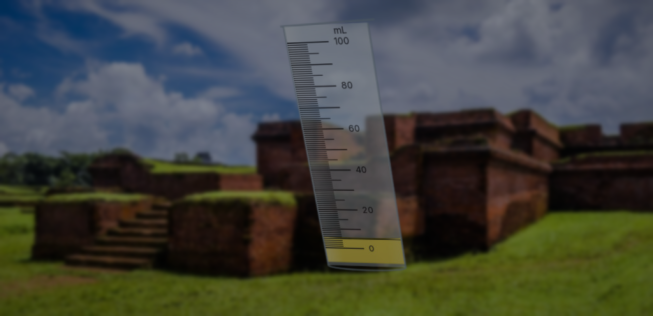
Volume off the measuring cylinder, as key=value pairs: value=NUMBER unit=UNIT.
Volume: value=5 unit=mL
